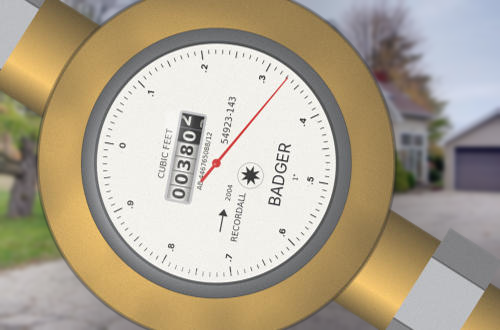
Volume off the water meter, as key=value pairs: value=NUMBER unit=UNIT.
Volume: value=3802.33 unit=ft³
